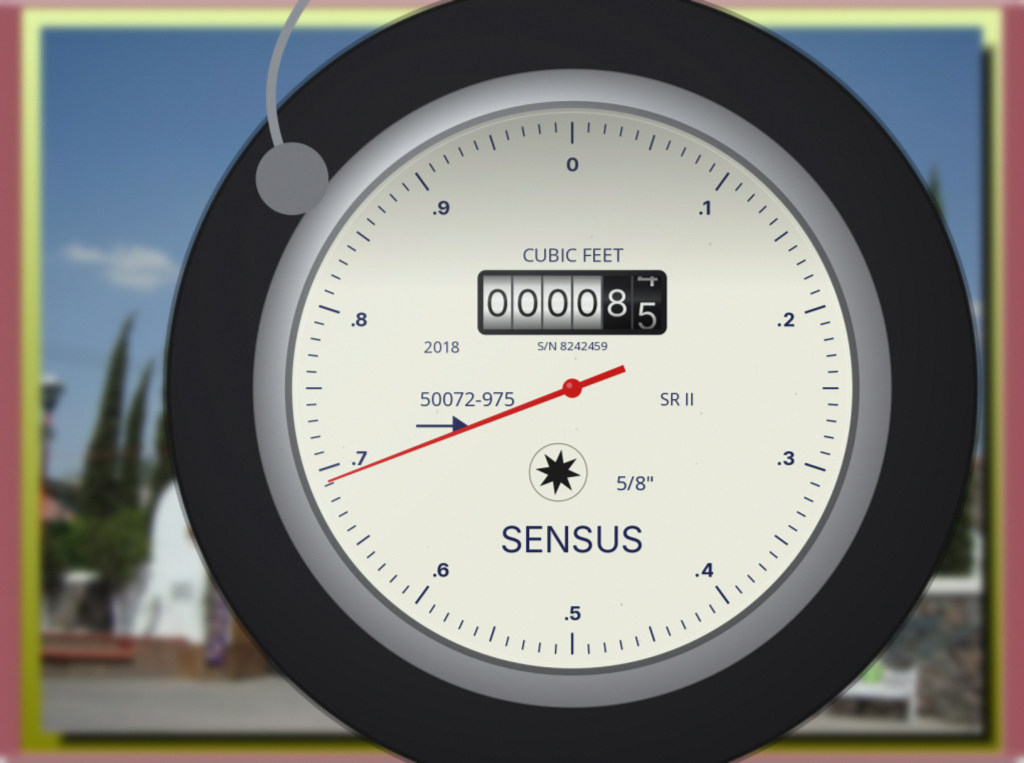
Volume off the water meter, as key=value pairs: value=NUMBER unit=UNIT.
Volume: value=84.69 unit=ft³
